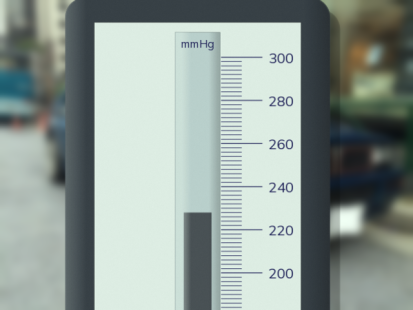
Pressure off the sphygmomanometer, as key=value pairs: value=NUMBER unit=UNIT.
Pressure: value=228 unit=mmHg
